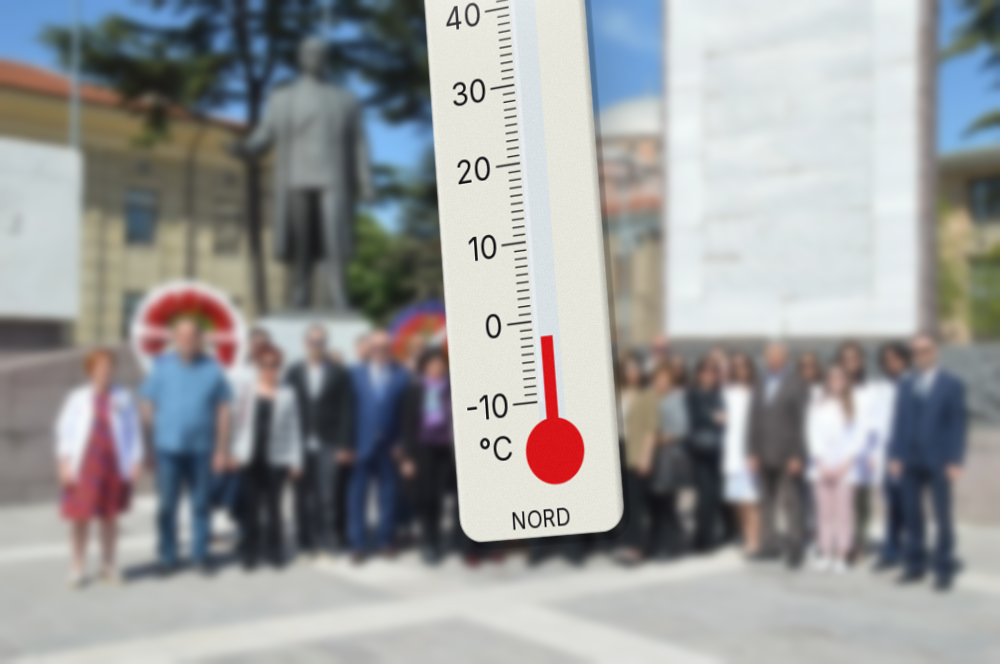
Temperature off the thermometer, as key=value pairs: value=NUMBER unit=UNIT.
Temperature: value=-2 unit=°C
